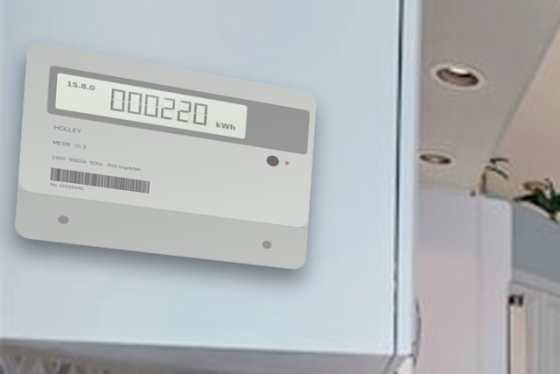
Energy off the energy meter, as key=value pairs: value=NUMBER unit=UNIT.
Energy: value=220 unit=kWh
